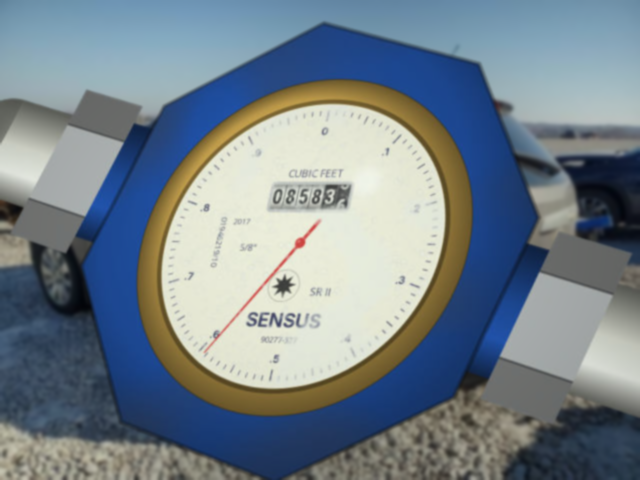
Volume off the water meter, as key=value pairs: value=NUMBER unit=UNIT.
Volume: value=85835.59 unit=ft³
